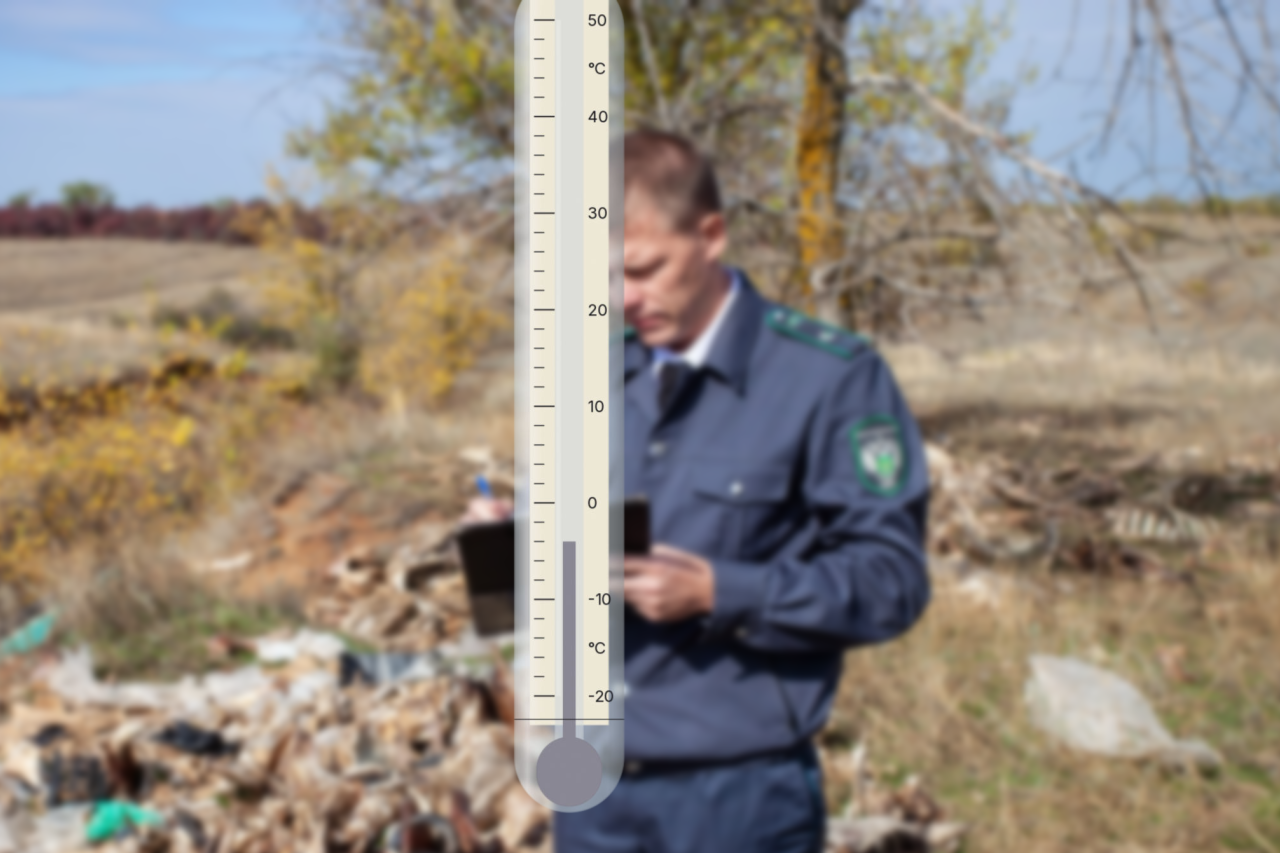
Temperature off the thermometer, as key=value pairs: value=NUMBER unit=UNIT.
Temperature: value=-4 unit=°C
